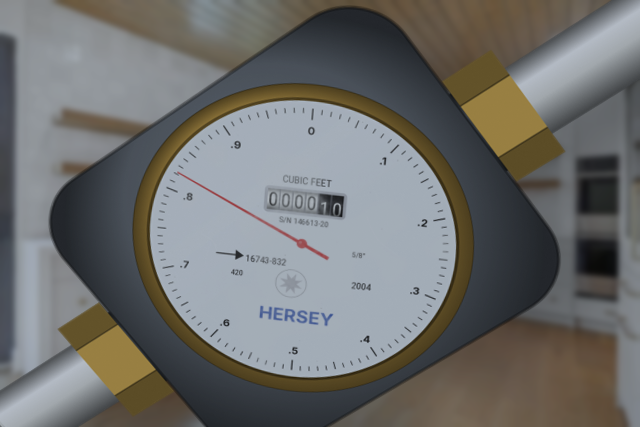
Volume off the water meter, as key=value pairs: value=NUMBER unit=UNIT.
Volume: value=9.82 unit=ft³
